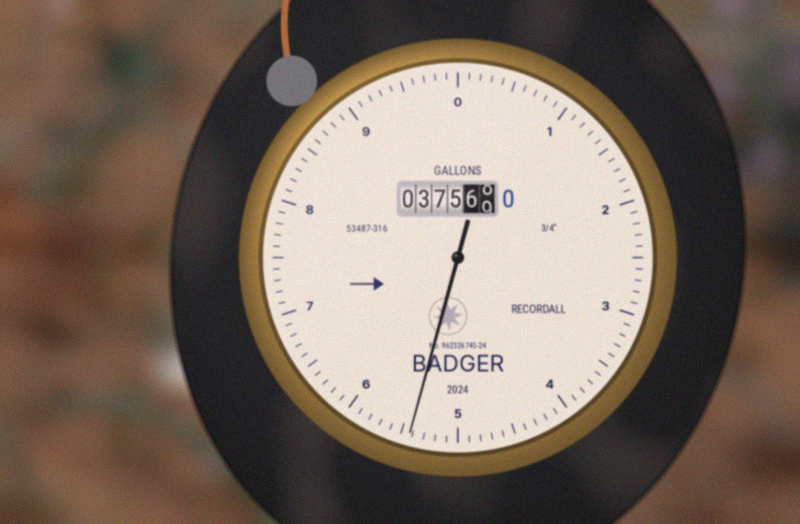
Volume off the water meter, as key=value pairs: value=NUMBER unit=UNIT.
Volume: value=375685.4 unit=gal
